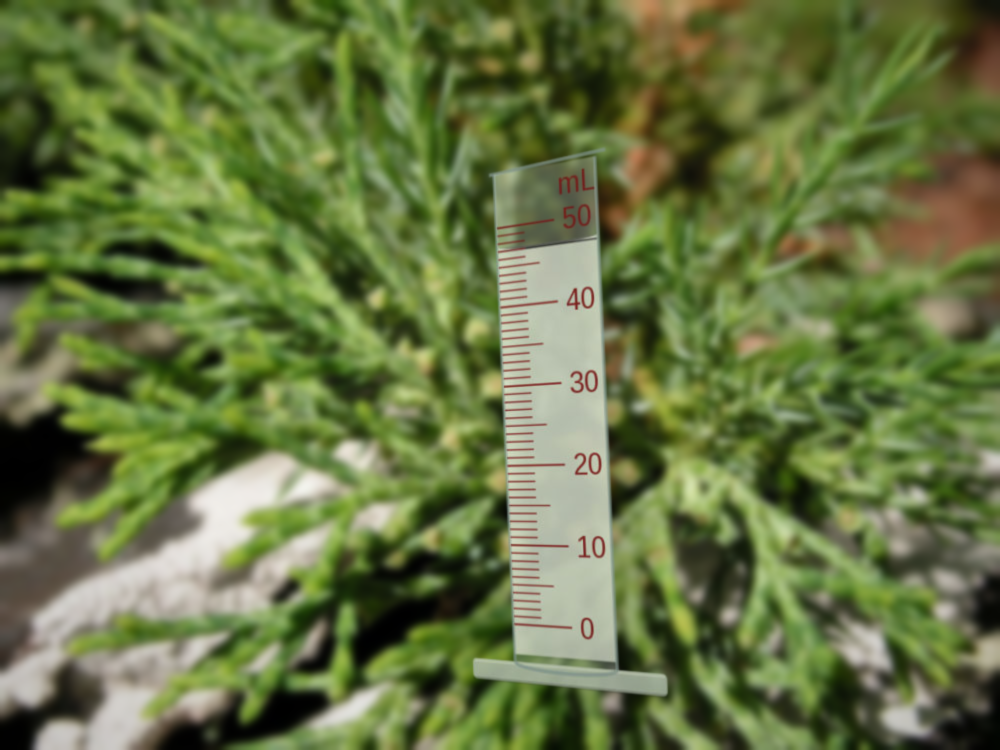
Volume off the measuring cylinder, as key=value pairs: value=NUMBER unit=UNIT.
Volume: value=47 unit=mL
